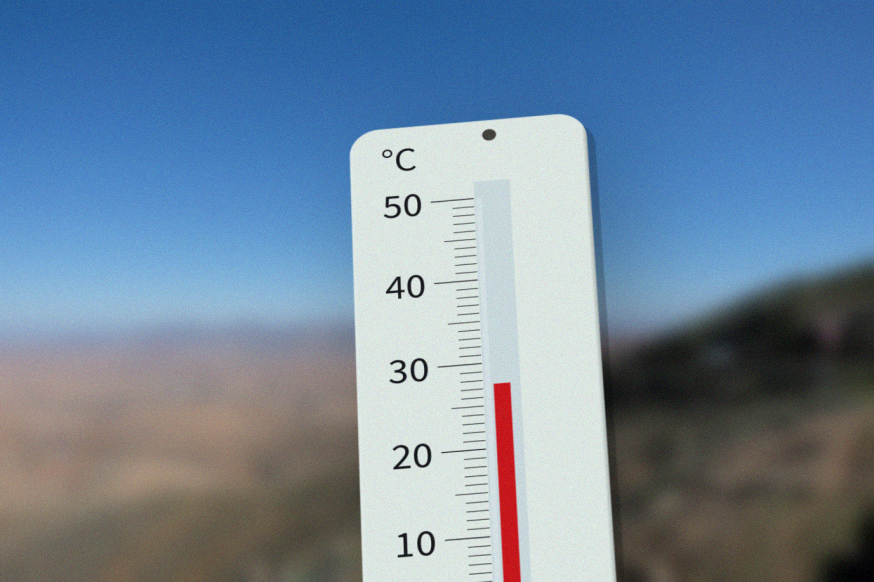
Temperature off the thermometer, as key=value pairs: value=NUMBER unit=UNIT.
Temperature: value=27.5 unit=°C
